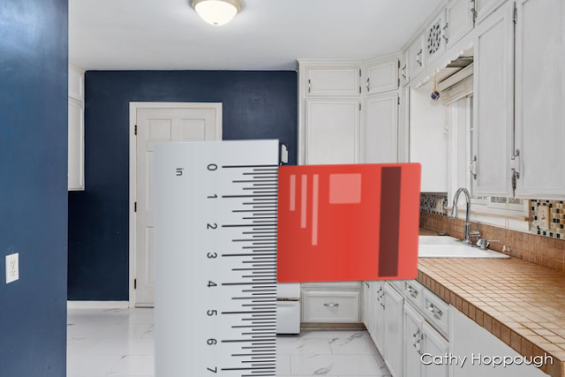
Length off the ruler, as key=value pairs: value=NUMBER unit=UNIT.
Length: value=4 unit=in
